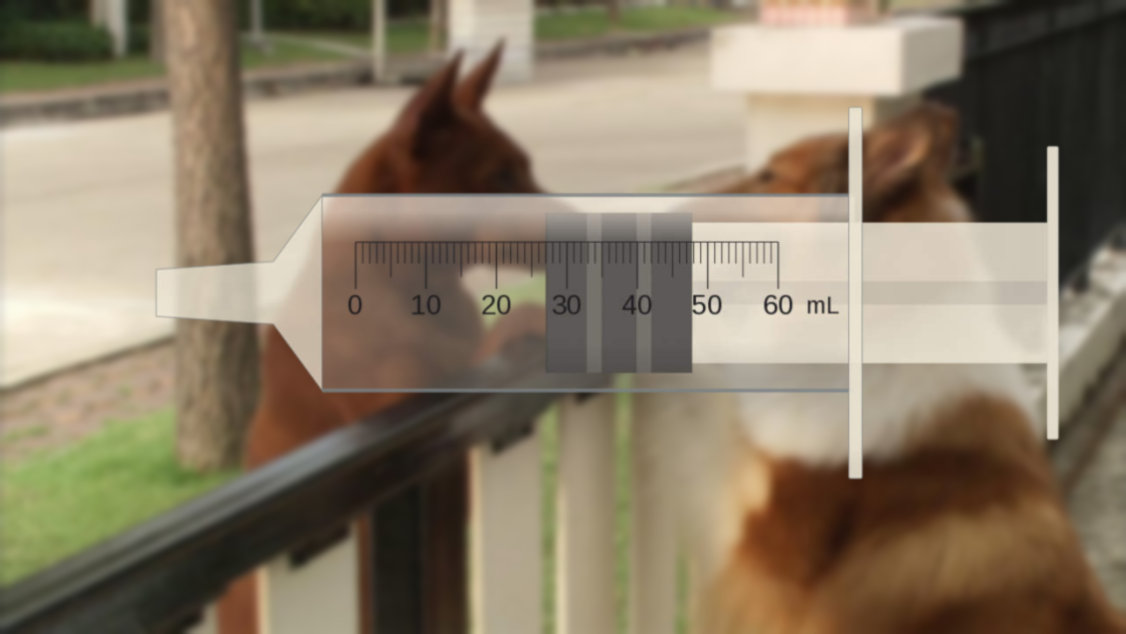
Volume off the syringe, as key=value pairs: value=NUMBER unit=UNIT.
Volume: value=27 unit=mL
